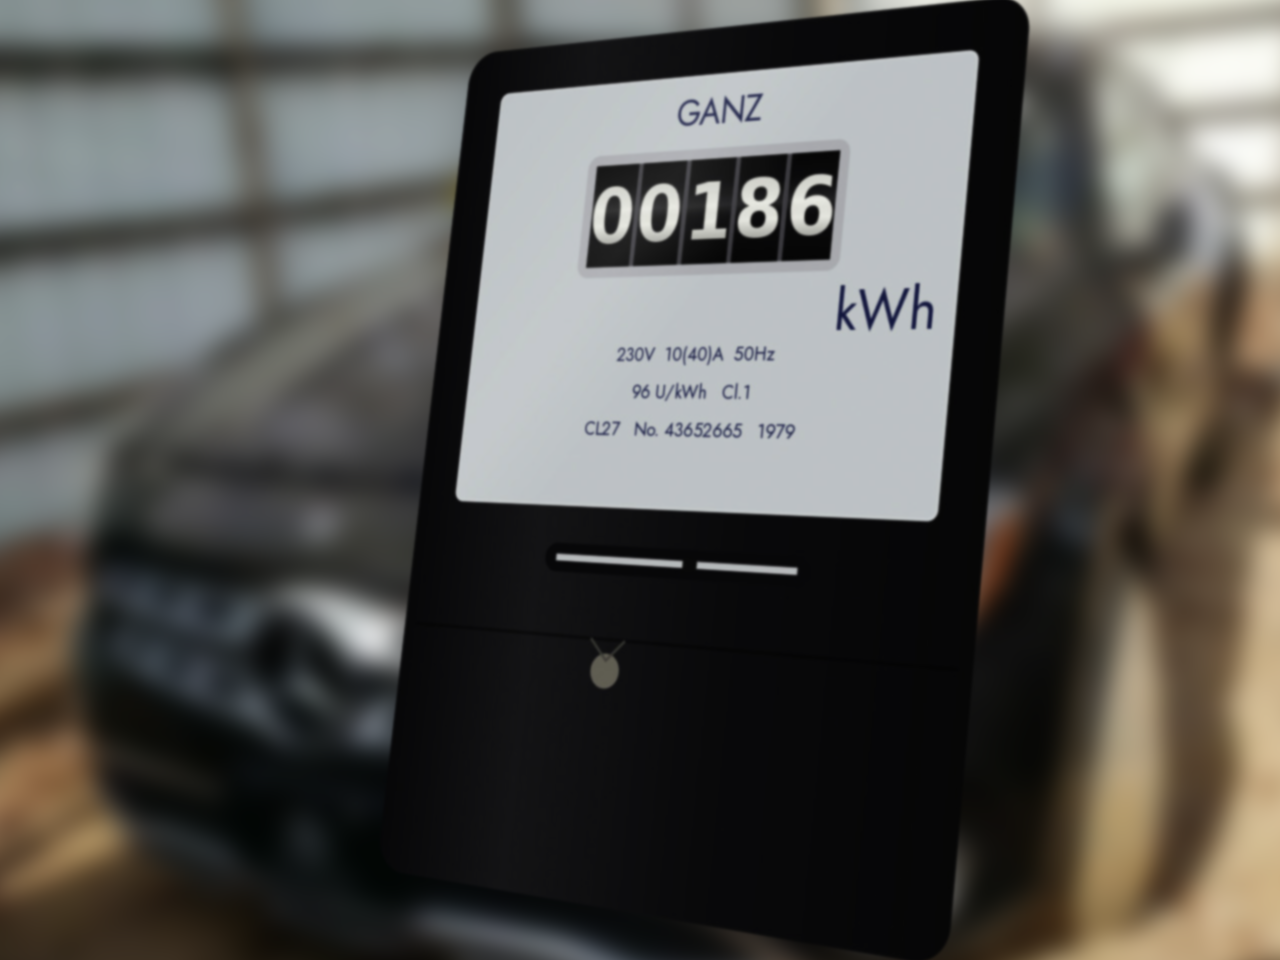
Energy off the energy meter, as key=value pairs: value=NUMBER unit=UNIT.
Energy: value=186 unit=kWh
